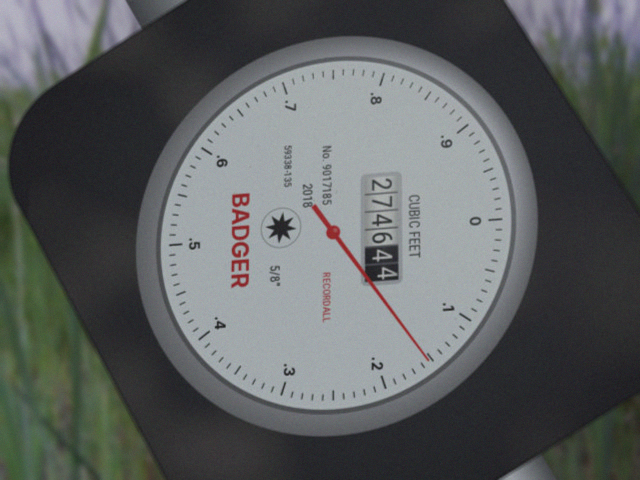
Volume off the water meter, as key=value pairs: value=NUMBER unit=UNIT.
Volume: value=274644.15 unit=ft³
